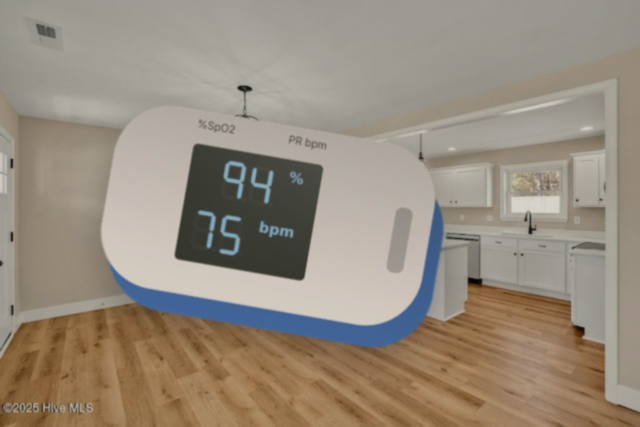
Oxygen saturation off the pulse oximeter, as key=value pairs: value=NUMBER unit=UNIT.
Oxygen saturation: value=94 unit=%
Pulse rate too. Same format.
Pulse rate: value=75 unit=bpm
